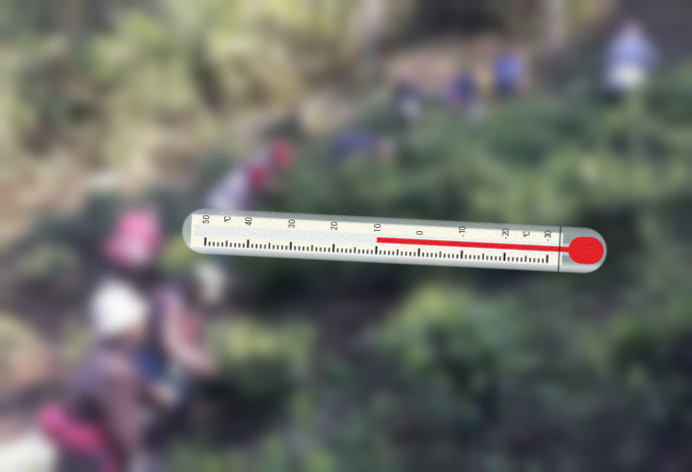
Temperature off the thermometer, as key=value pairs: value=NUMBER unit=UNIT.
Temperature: value=10 unit=°C
